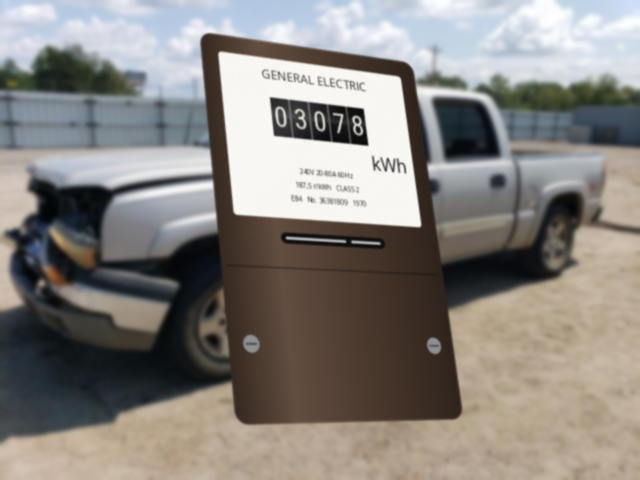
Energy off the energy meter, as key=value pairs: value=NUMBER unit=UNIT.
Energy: value=3078 unit=kWh
